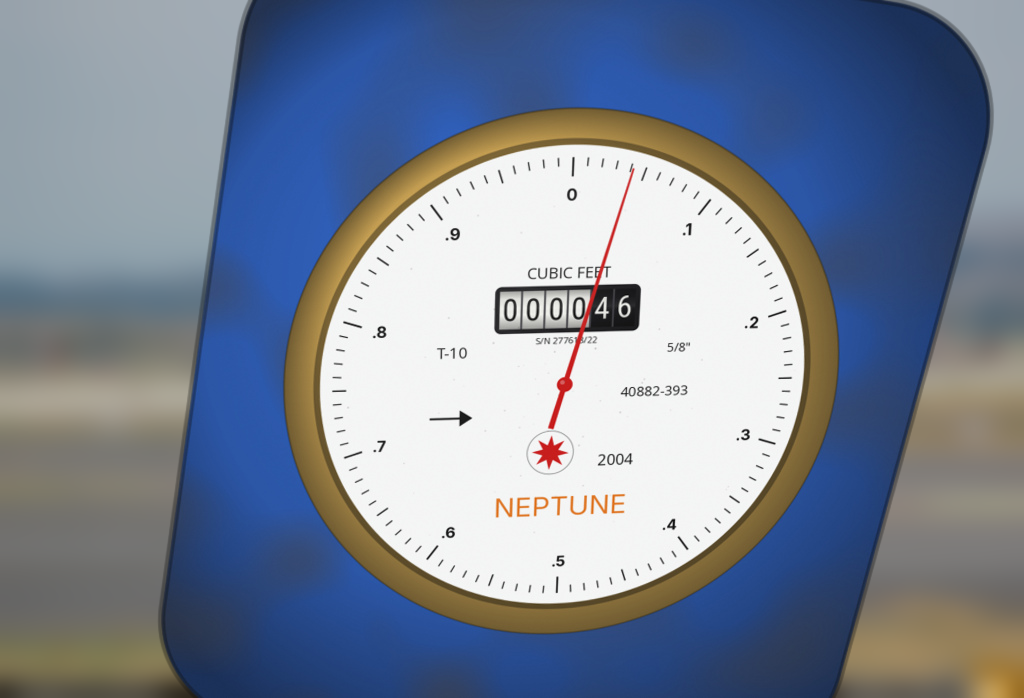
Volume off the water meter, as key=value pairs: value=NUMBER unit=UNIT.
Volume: value=46.04 unit=ft³
